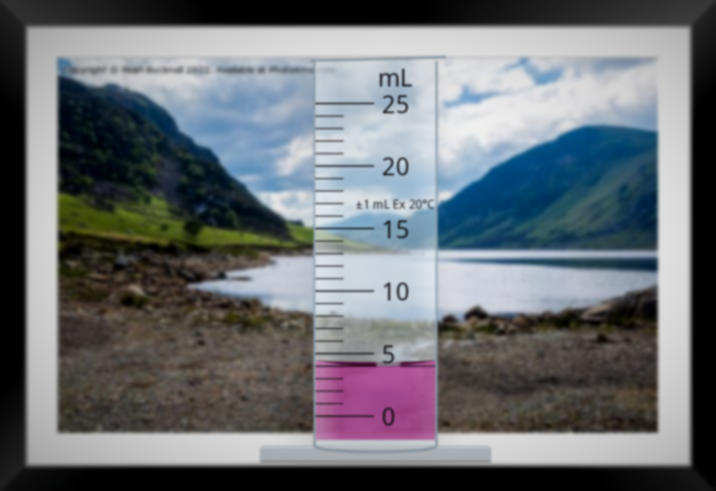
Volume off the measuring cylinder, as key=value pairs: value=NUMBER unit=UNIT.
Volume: value=4 unit=mL
